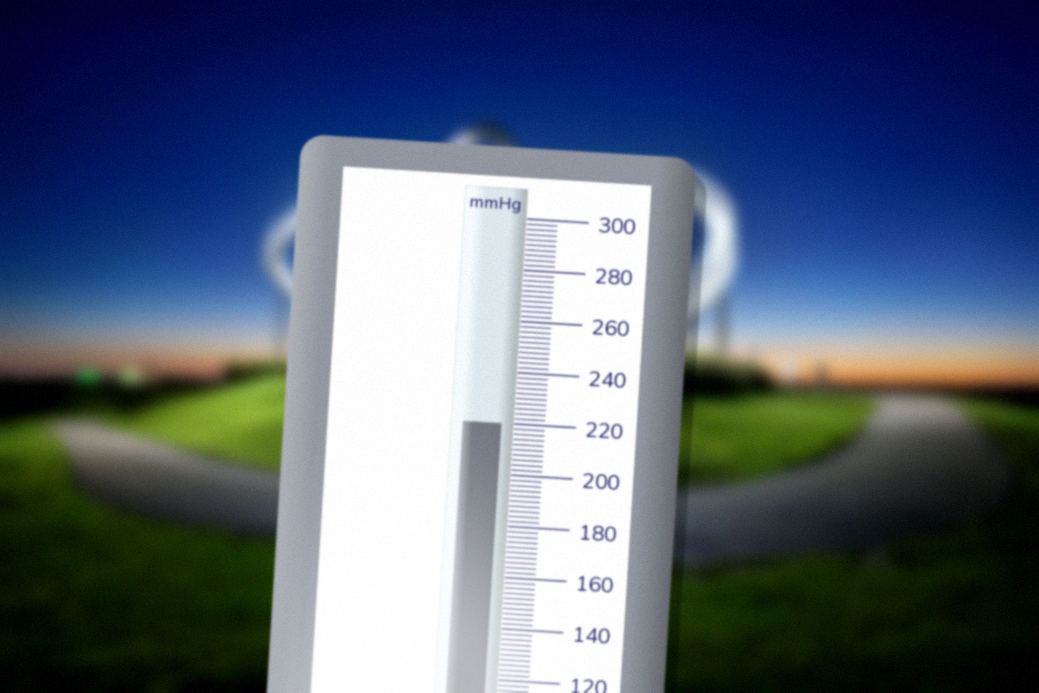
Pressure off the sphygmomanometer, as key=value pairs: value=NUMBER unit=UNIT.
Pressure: value=220 unit=mmHg
